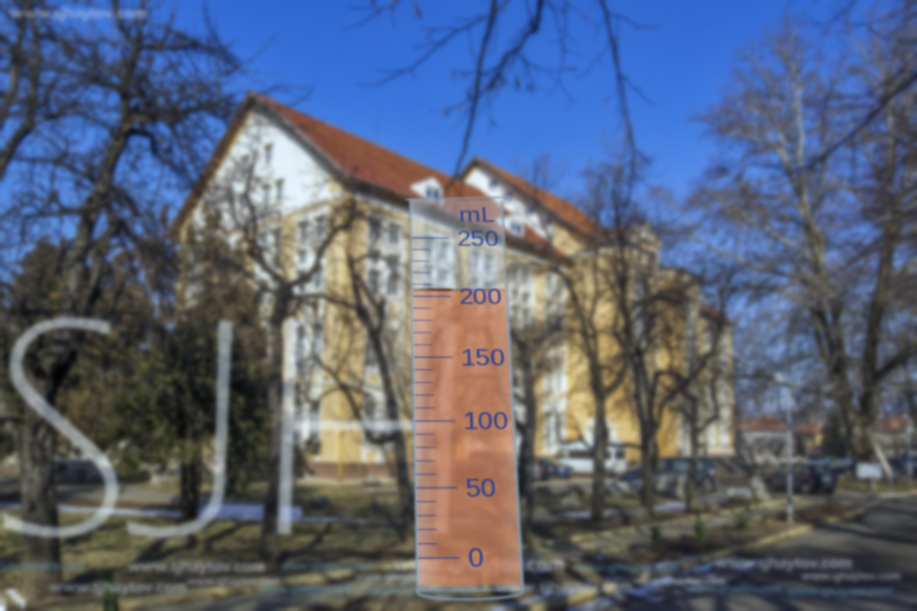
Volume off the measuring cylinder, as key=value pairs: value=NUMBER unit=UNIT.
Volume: value=205 unit=mL
